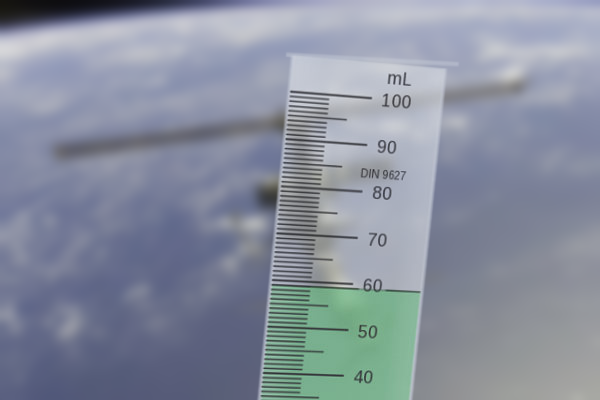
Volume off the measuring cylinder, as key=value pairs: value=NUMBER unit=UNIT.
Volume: value=59 unit=mL
